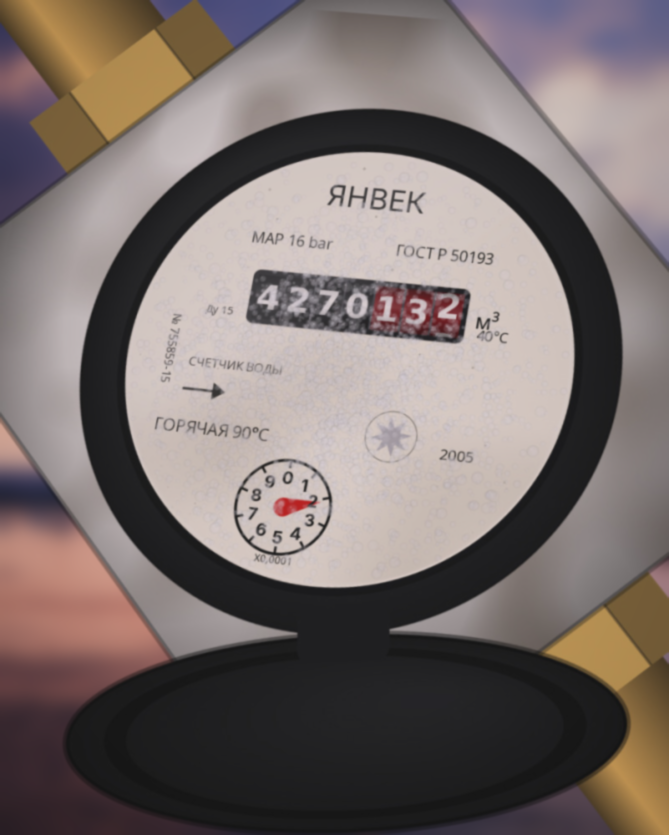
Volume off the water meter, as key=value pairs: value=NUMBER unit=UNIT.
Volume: value=4270.1322 unit=m³
